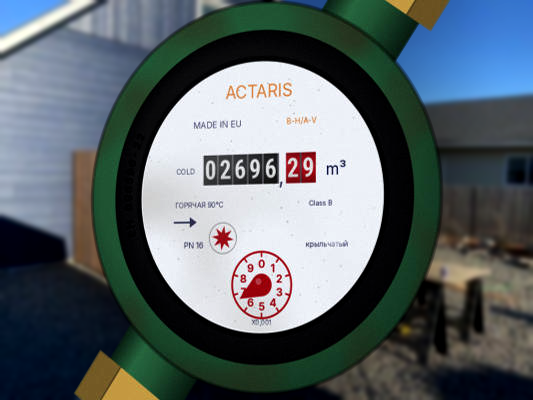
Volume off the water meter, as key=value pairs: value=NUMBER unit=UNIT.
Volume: value=2696.296 unit=m³
